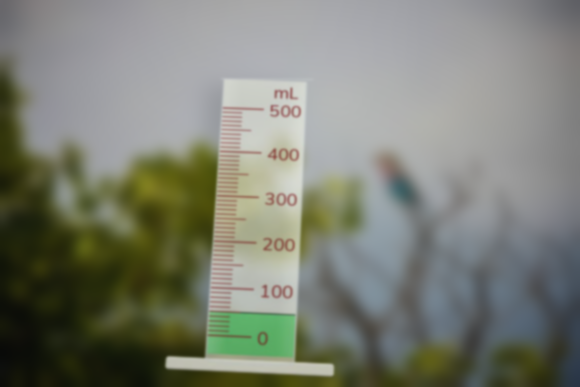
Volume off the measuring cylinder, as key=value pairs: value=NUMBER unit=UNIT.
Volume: value=50 unit=mL
